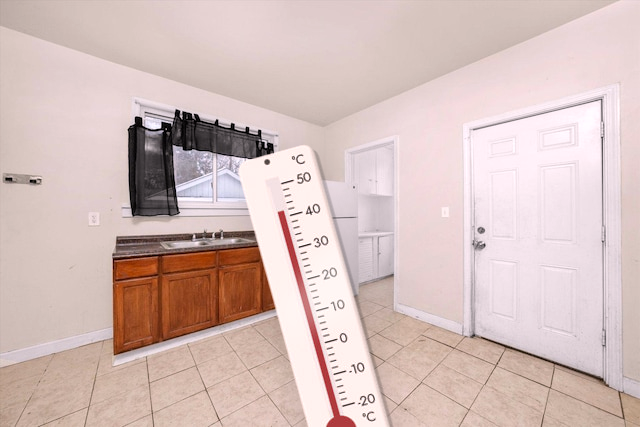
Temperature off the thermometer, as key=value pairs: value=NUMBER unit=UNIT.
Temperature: value=42 unit=°C
